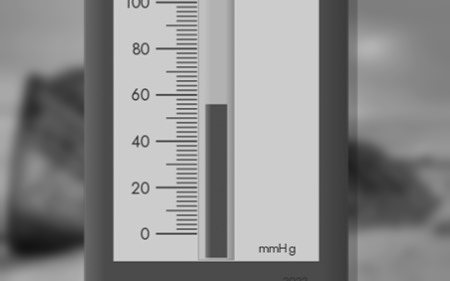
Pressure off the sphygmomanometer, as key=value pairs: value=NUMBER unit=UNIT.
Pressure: value=56 unit=mmHg
